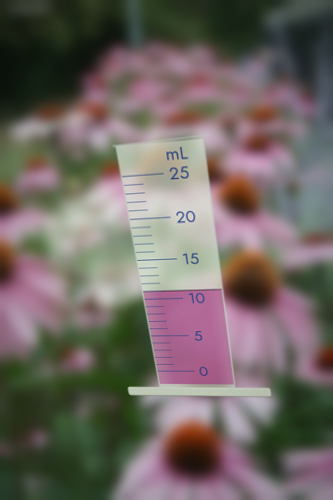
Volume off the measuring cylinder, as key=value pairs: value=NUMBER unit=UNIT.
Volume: value=11 unit=mL
